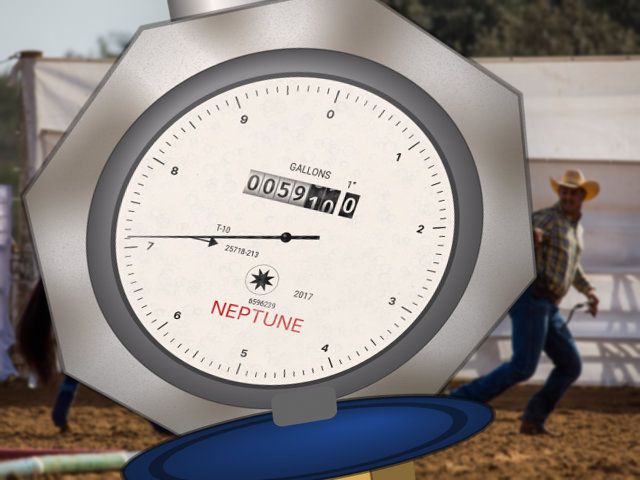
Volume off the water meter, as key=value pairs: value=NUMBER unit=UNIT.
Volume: value=59097.1 unit=gal
